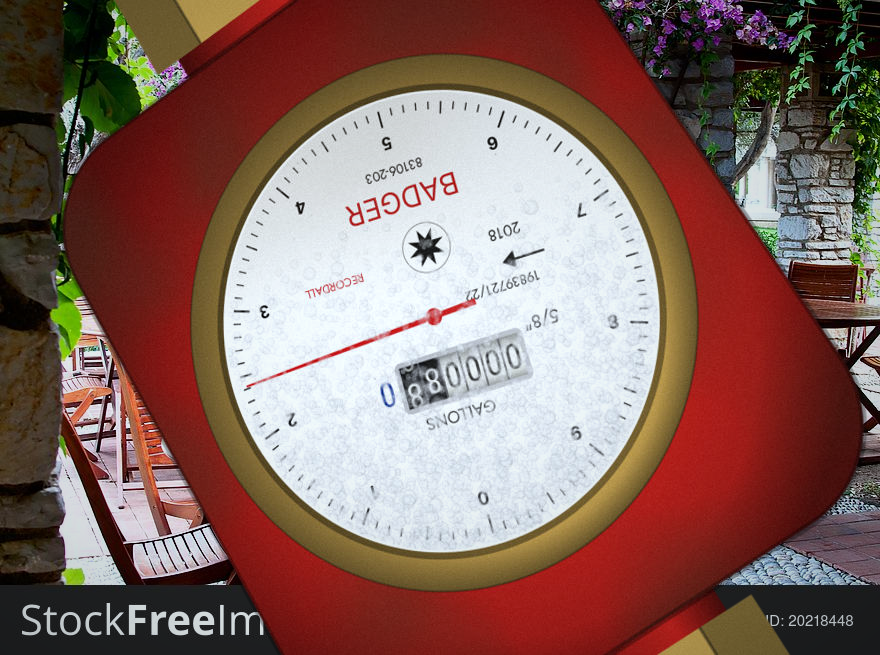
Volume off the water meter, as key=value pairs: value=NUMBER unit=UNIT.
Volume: value=882.4 unit=gal
